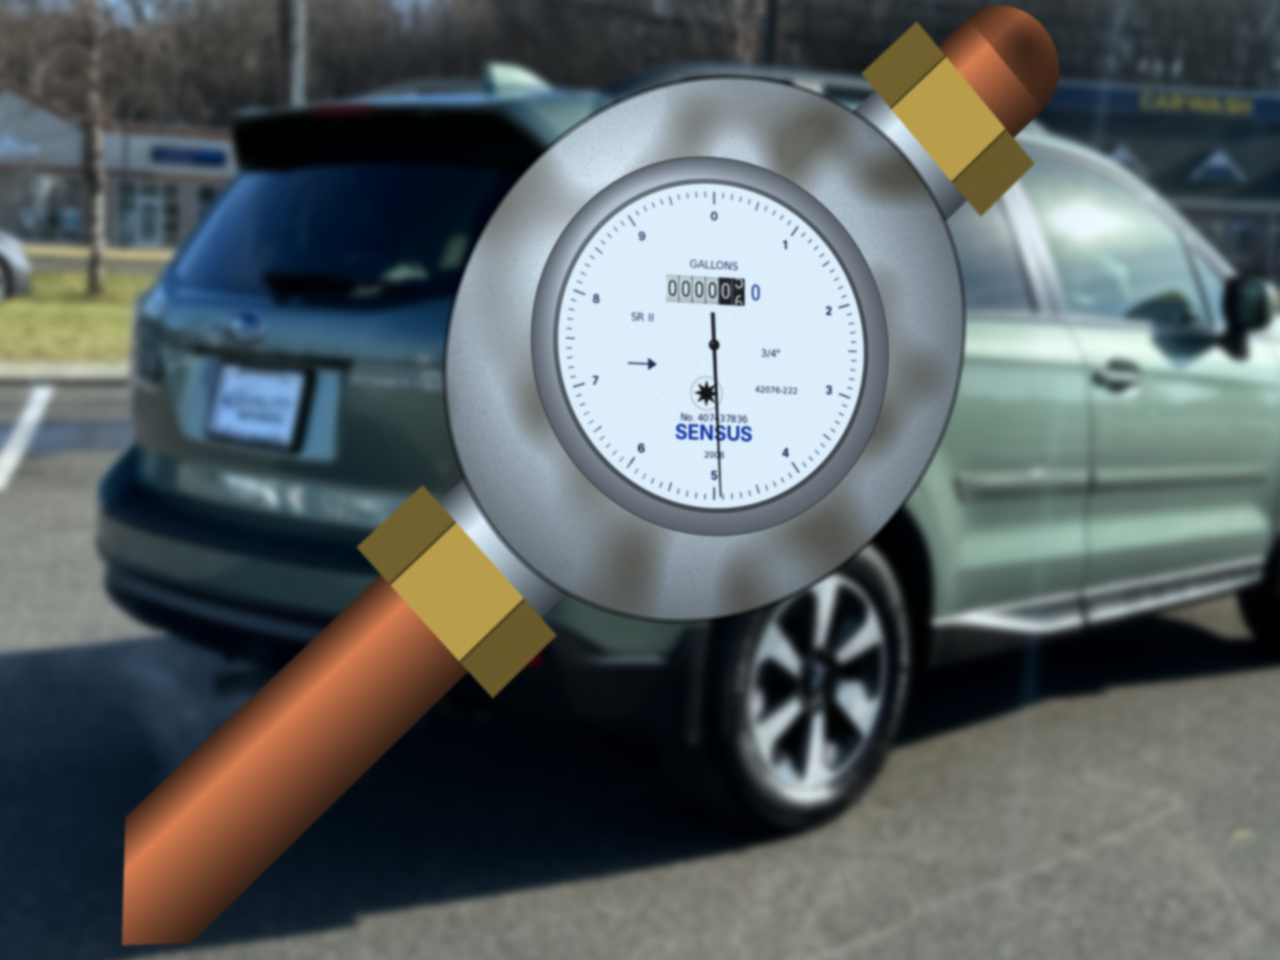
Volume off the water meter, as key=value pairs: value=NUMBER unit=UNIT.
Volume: value=54.9 unit=gal
